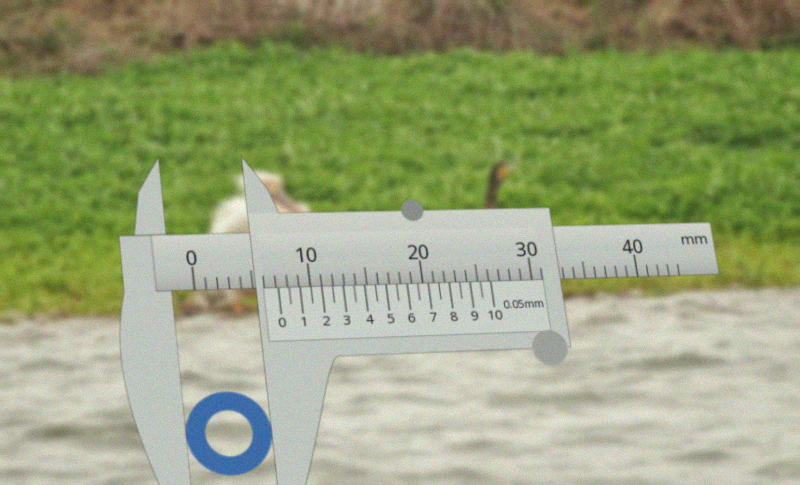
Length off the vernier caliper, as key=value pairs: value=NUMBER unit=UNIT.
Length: value=7.2 unit=mm
